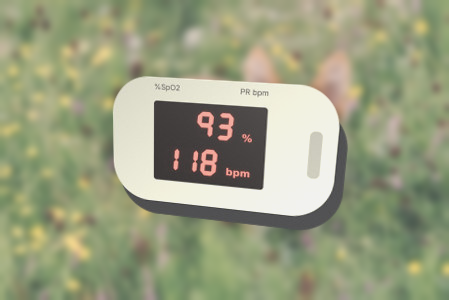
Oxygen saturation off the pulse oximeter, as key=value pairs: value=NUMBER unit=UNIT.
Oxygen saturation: value=93 unit=%
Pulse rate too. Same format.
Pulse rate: value=118 unit=bpm
